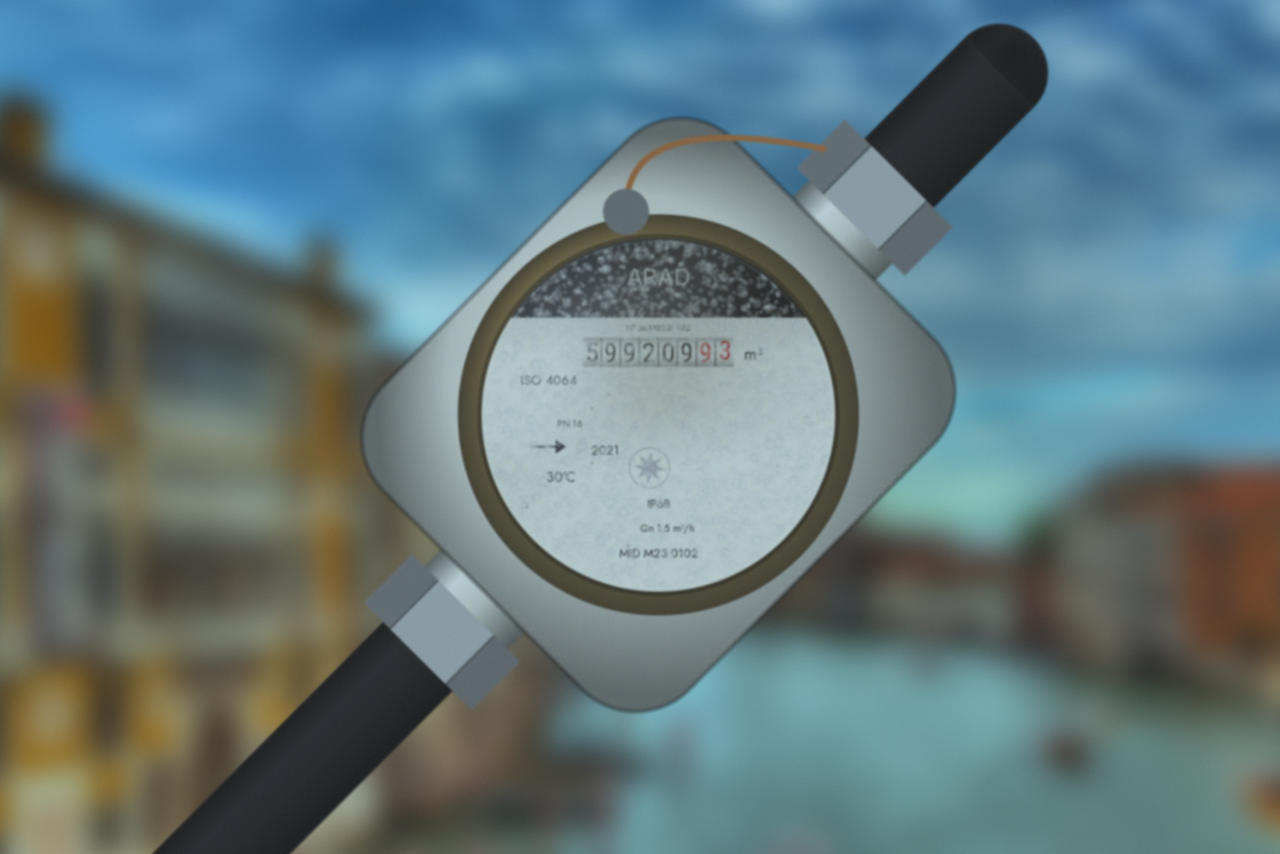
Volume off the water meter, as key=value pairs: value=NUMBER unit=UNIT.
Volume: value=599209.93 unit=m³
